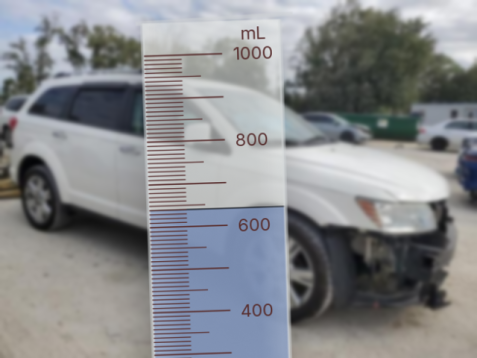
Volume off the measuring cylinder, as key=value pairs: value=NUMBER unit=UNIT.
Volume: value=640 unit=mL
